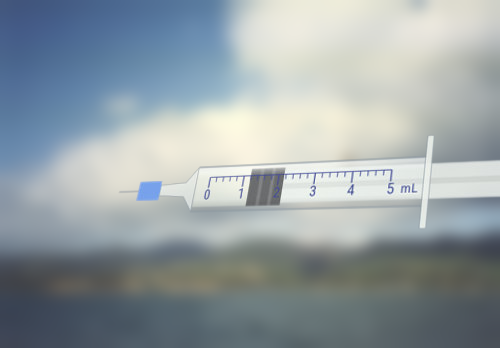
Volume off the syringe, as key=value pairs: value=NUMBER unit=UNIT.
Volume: value=1.2 unit=mL
